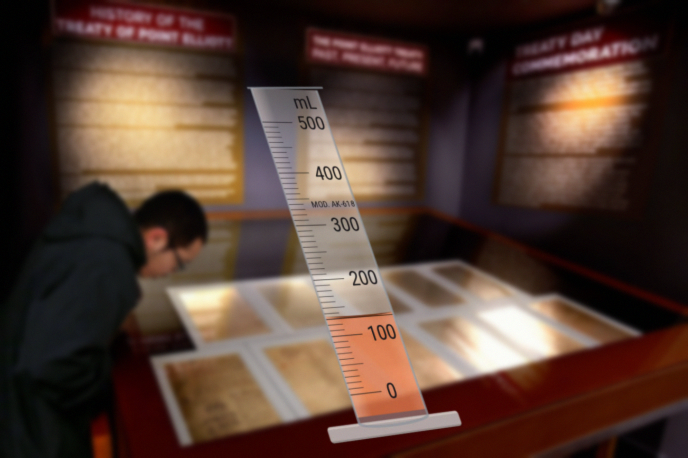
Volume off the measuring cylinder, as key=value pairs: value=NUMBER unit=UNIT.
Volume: value=130 unit=mL
